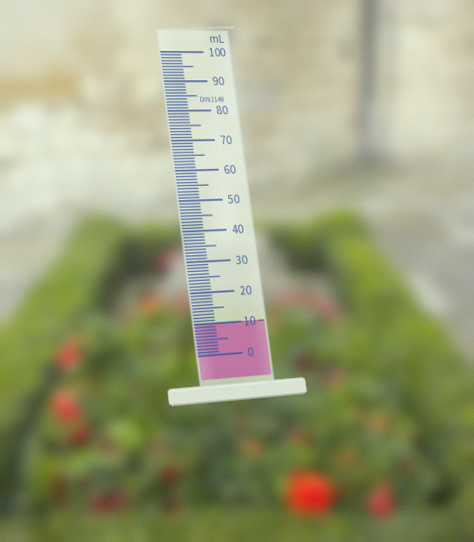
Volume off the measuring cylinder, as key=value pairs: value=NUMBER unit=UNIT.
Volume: value=10 unit=mL
